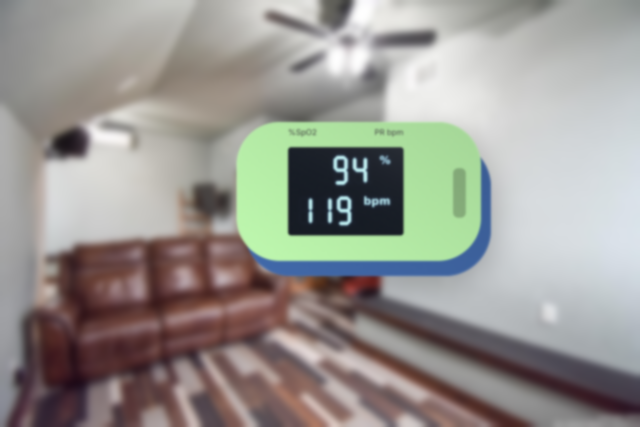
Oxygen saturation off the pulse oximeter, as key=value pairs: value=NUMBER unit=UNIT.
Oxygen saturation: value=94 unit=%
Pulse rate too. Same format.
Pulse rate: value=119 unit=bpm
